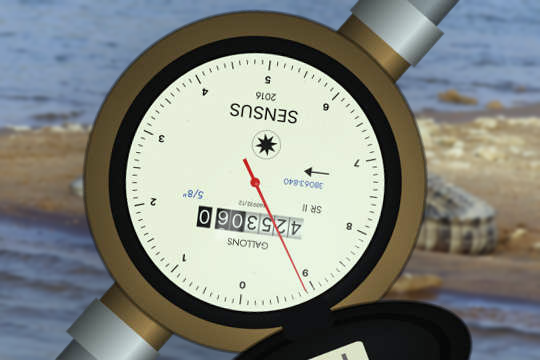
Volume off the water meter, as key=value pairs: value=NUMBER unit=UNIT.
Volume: value=4253059.1 unit=gal
